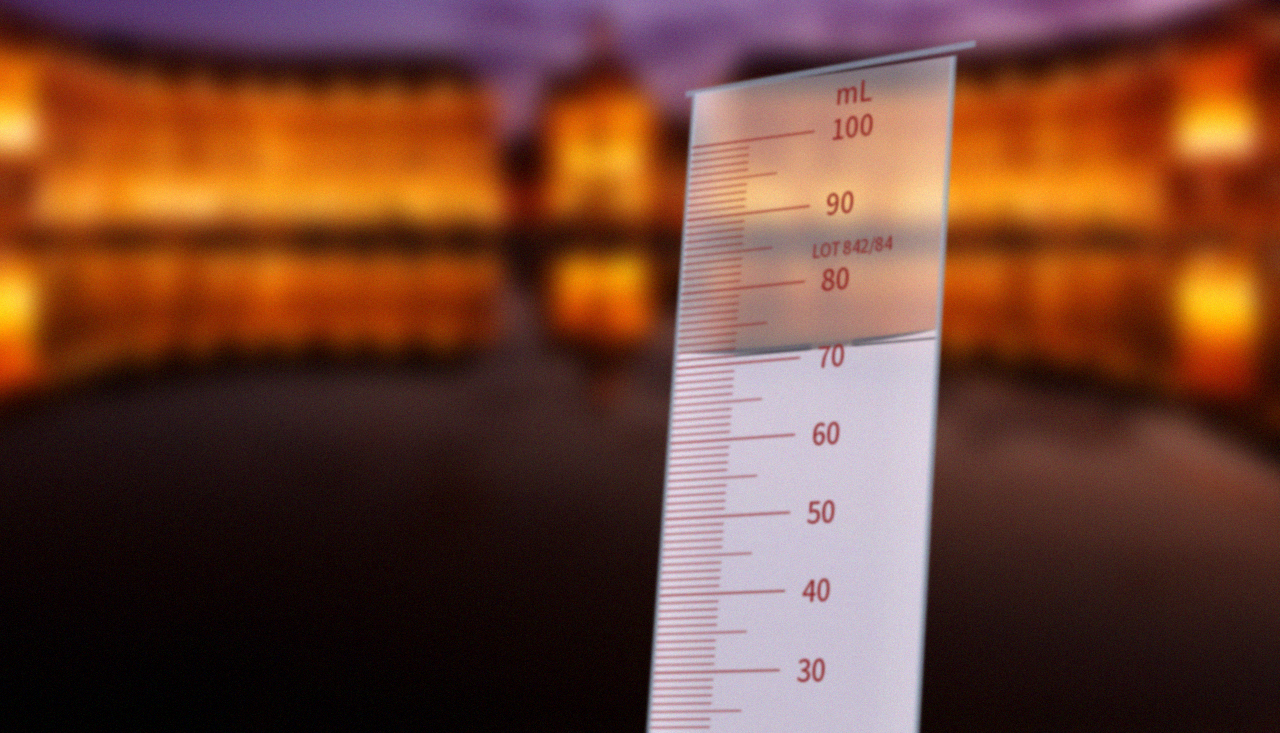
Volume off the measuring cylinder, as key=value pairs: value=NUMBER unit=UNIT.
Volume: value=71 unit=mL
